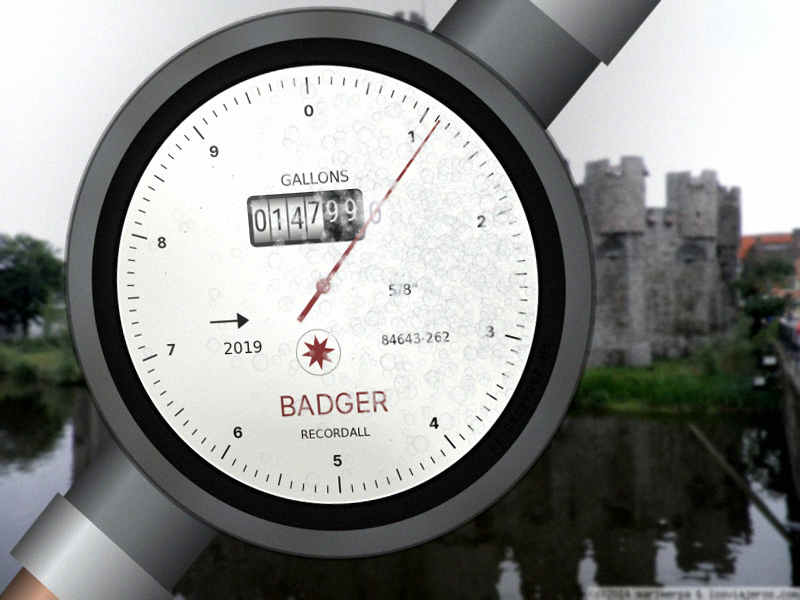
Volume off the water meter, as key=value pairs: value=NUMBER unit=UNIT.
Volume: value=147991.1 unit=gal
